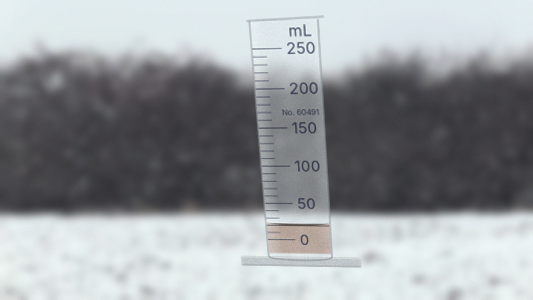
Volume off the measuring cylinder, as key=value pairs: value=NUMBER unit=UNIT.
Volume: value=20 unit=mL
